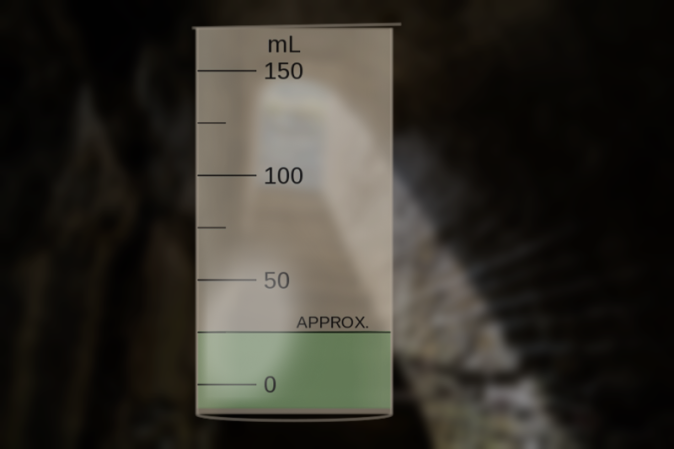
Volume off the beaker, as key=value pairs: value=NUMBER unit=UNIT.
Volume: value=25 unit=mL
